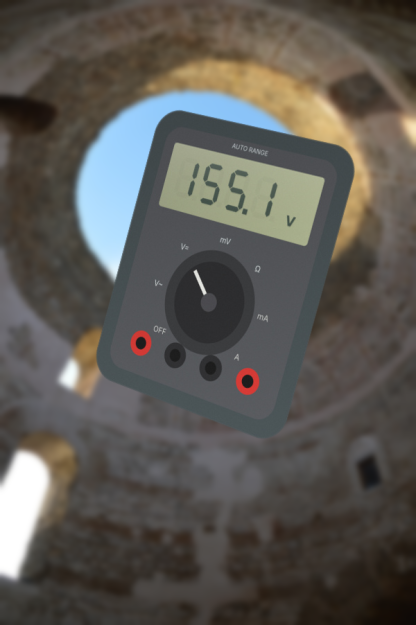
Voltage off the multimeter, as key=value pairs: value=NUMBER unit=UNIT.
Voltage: value=155.1 unit=V
